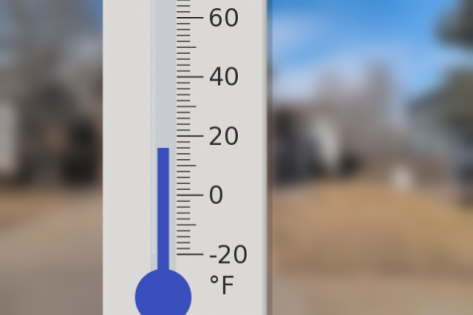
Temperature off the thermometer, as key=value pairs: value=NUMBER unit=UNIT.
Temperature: value=16 unit=°F
